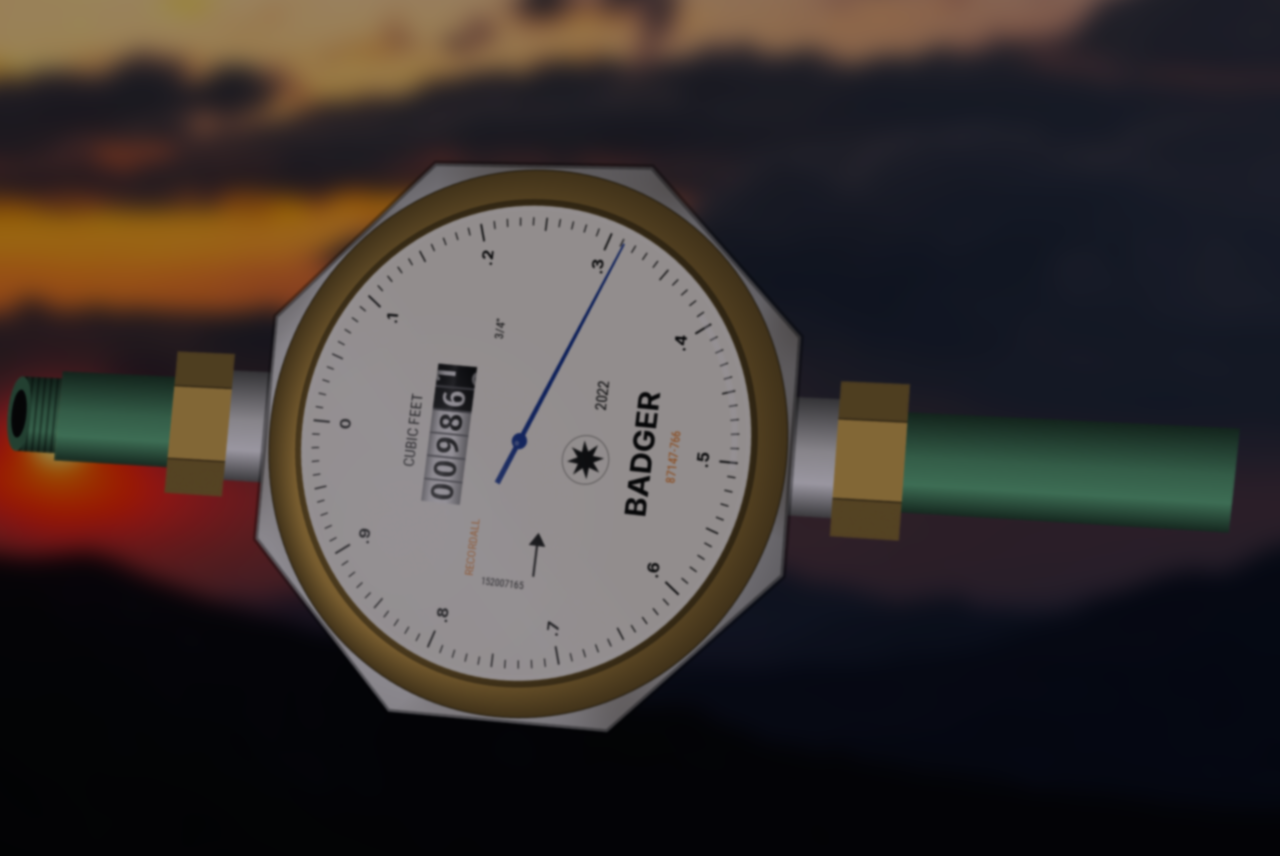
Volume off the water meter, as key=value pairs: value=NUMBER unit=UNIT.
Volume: value=9861.31 unit=ft³
